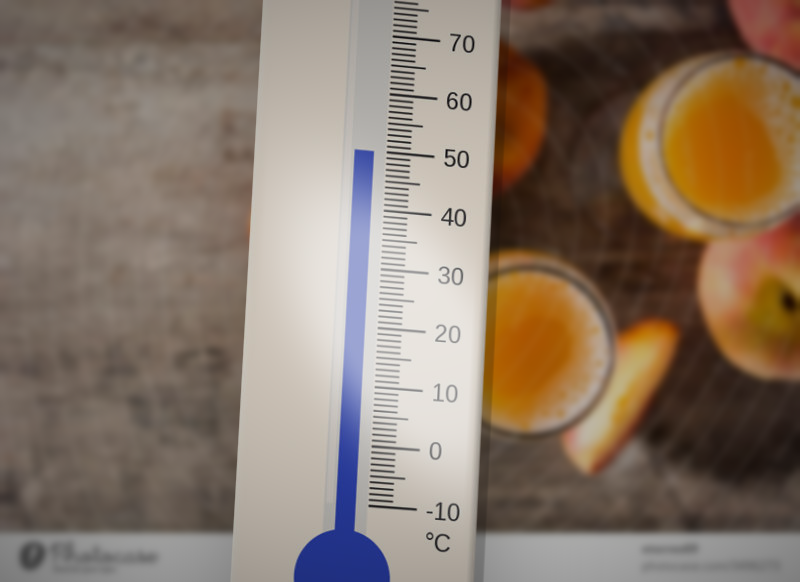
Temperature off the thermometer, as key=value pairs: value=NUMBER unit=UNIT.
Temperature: value=50 unit=°C
